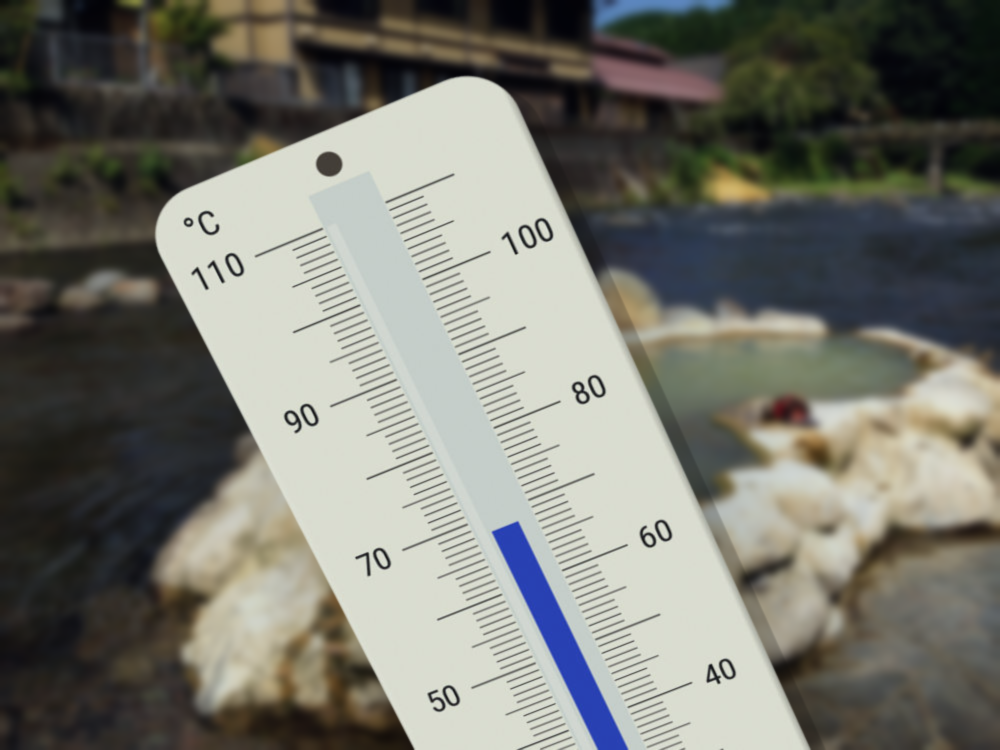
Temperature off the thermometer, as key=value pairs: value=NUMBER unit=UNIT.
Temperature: value=68 unit=°C
